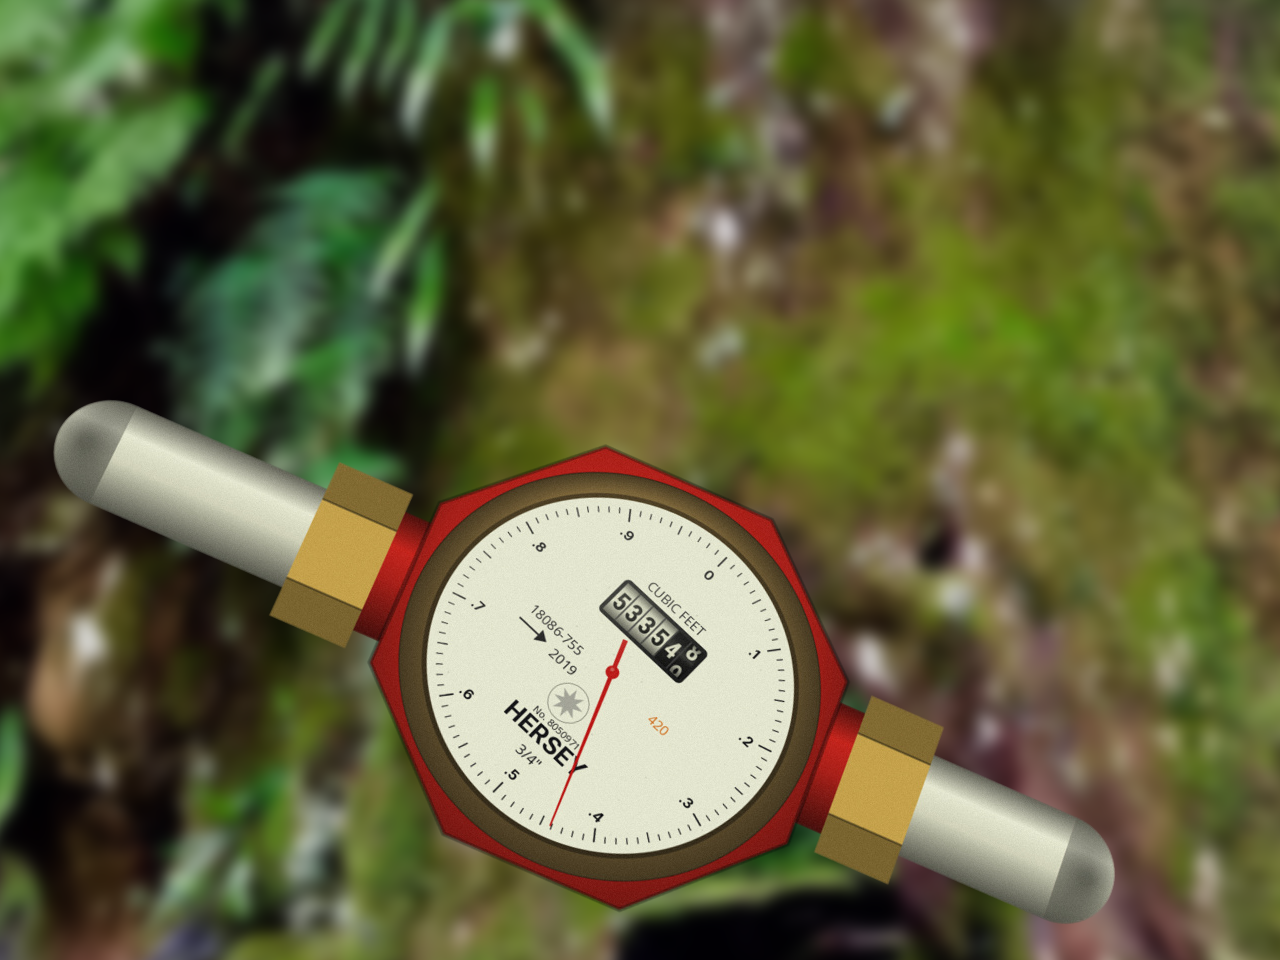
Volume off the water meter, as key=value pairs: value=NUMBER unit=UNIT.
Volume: value=533548.44 unit=ft³
